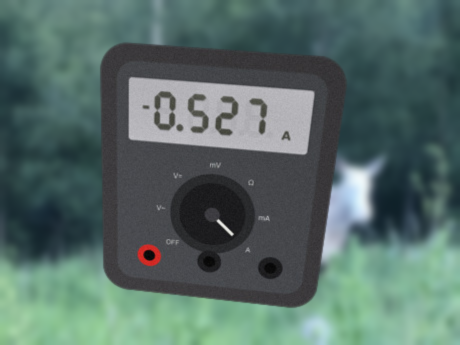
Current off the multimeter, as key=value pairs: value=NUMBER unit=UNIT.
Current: value=-0.527 unit=A
